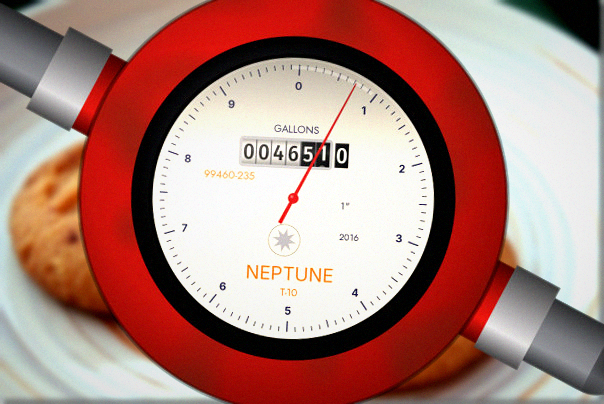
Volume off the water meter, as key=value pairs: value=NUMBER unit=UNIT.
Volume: value=46510.7 unit=gal
